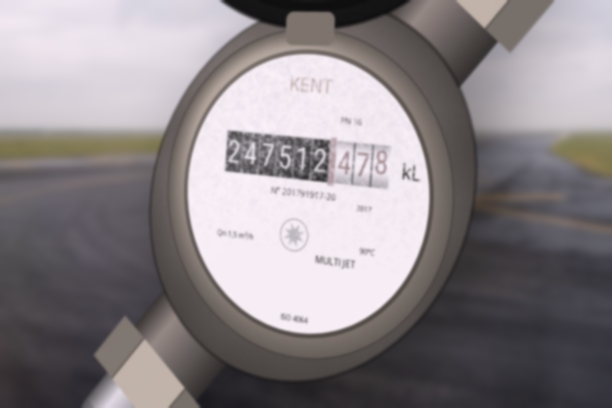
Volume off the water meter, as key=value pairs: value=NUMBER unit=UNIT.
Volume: value=247512.478 unit=kL
